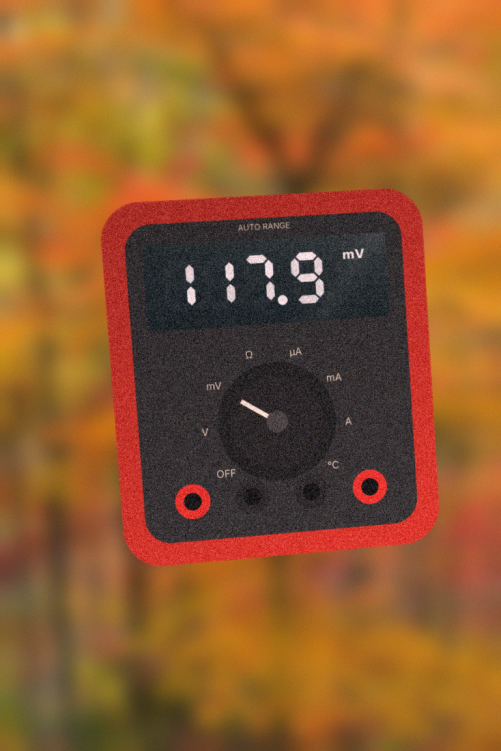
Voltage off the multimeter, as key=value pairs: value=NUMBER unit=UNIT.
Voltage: value=117.9 unit=mV
